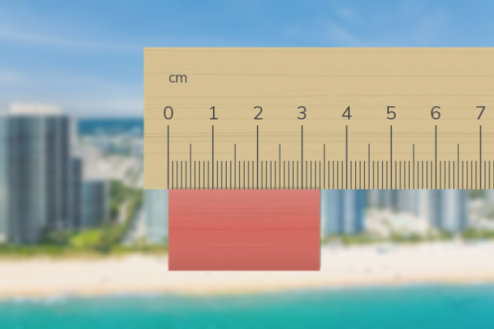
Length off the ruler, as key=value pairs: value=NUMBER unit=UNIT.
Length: value=3.4 unit=cm
